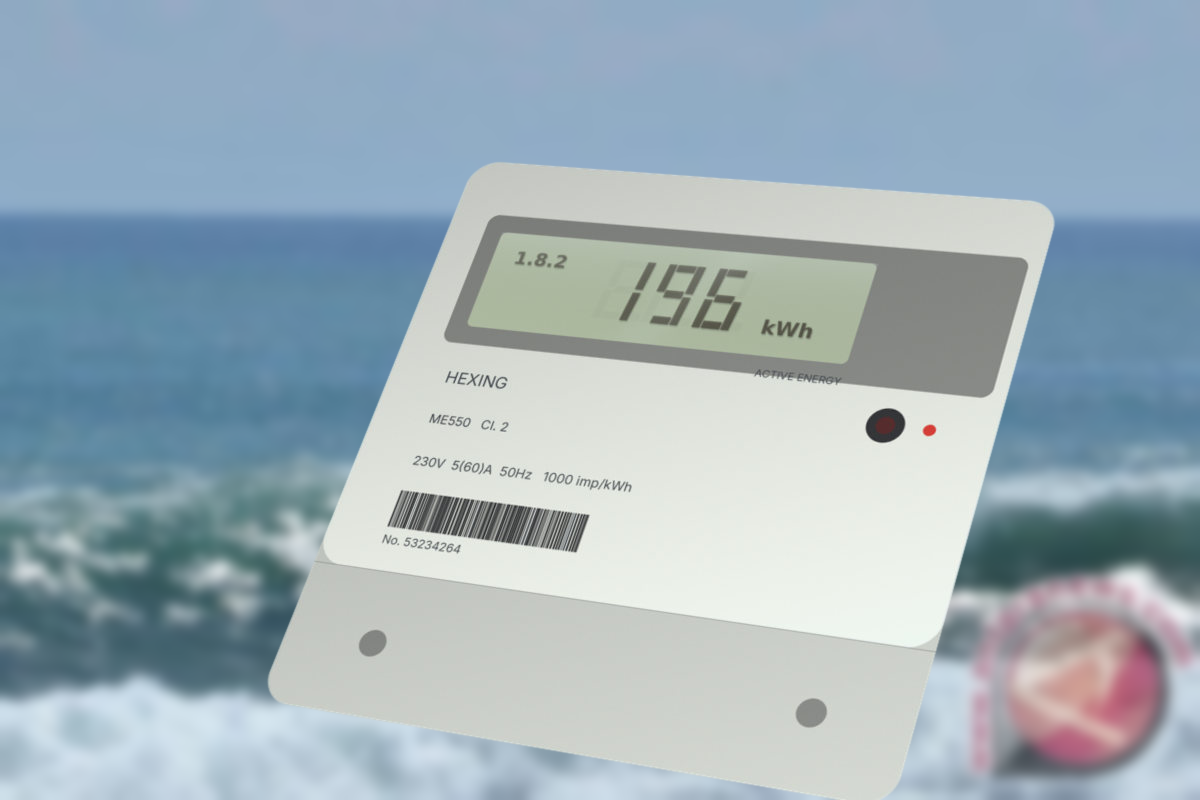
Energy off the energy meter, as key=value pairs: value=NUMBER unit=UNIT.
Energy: value=196 unit=kWh
